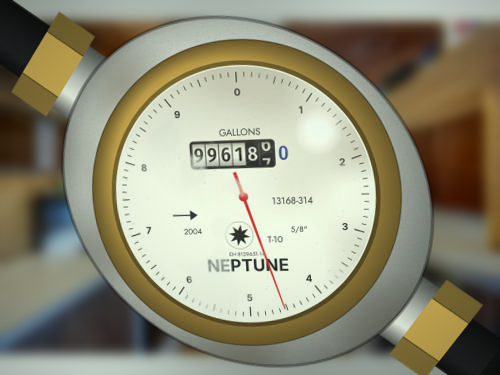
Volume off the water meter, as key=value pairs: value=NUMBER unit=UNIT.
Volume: value=9961864.5 unit=gal
